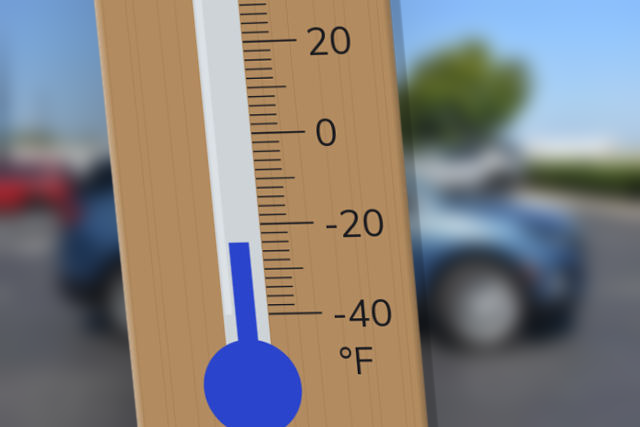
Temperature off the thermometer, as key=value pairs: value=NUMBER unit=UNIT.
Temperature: value=-24 unit=°F
